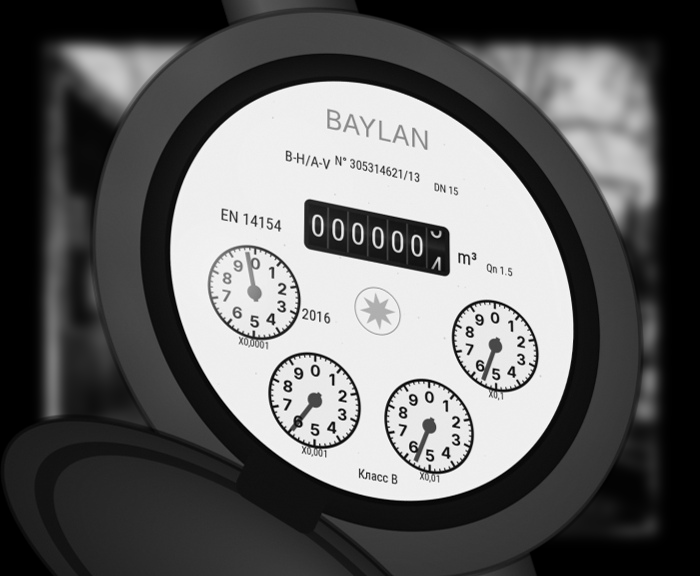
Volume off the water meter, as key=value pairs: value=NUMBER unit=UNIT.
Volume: value=3.5559 unit=m³
